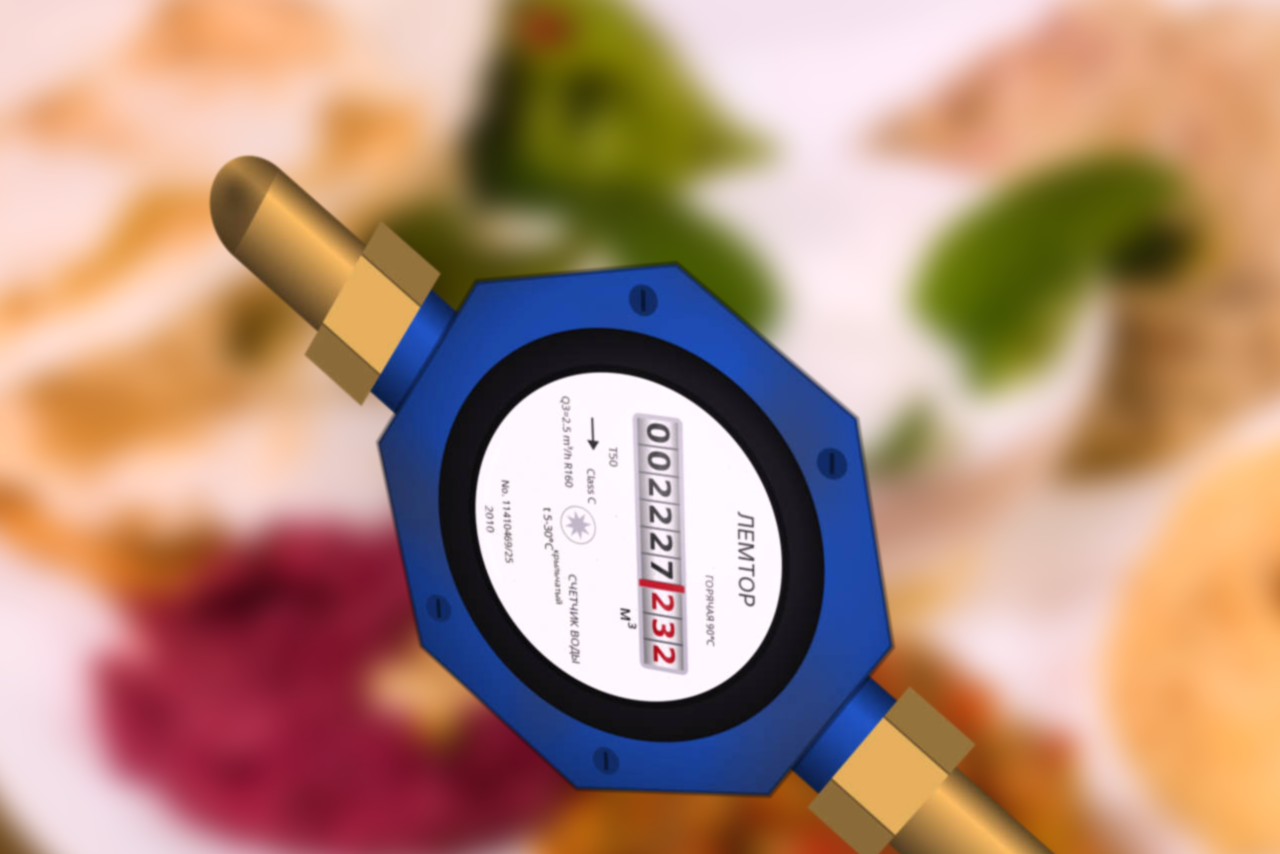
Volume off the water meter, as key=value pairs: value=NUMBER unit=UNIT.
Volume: value=2227.232 unit=m³
